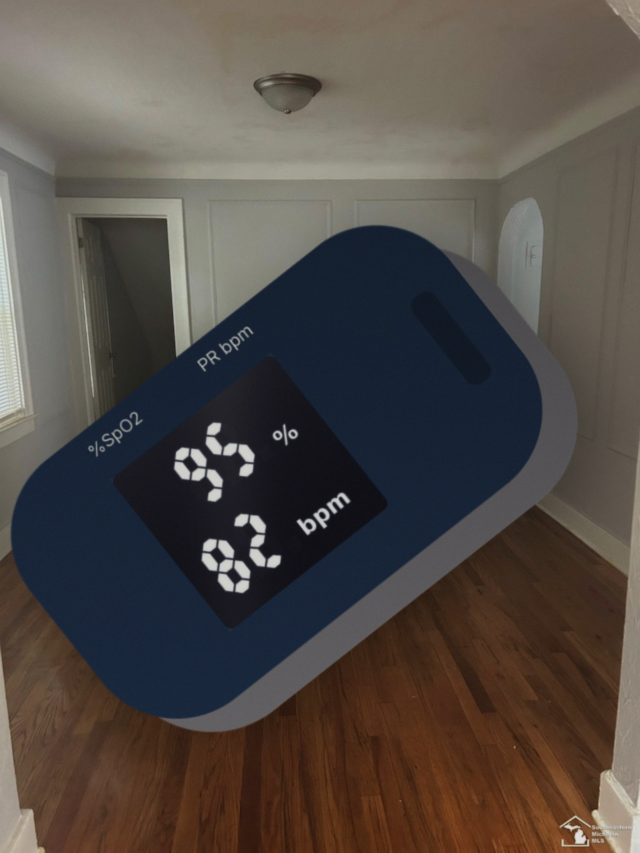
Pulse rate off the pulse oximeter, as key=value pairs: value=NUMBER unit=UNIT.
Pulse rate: value=82 unit=bpm
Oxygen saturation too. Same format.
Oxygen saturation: value=95 unit=%
